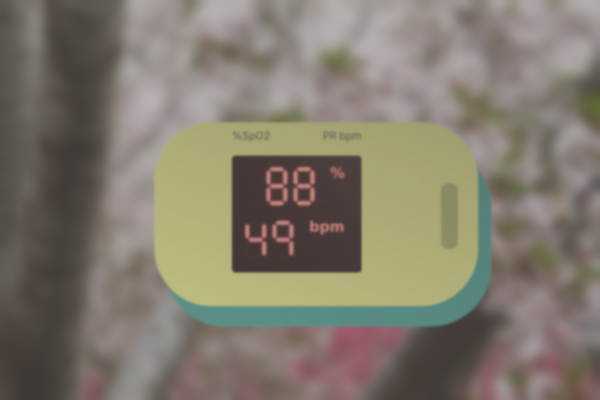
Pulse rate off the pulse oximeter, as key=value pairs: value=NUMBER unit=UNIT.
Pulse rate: value=49 unit=bpm
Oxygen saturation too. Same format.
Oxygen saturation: value=88 unit=%
